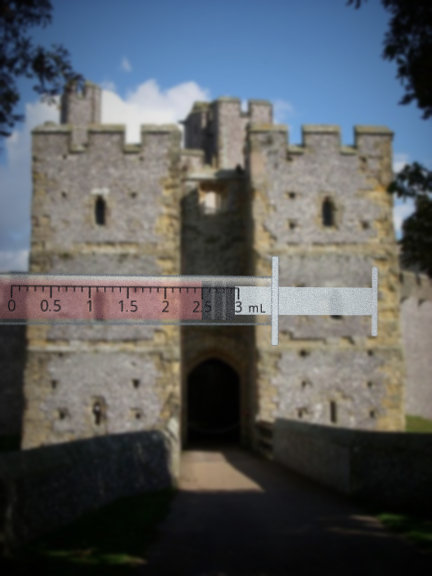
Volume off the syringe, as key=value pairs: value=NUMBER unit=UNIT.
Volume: value=2.5 unit=mL
